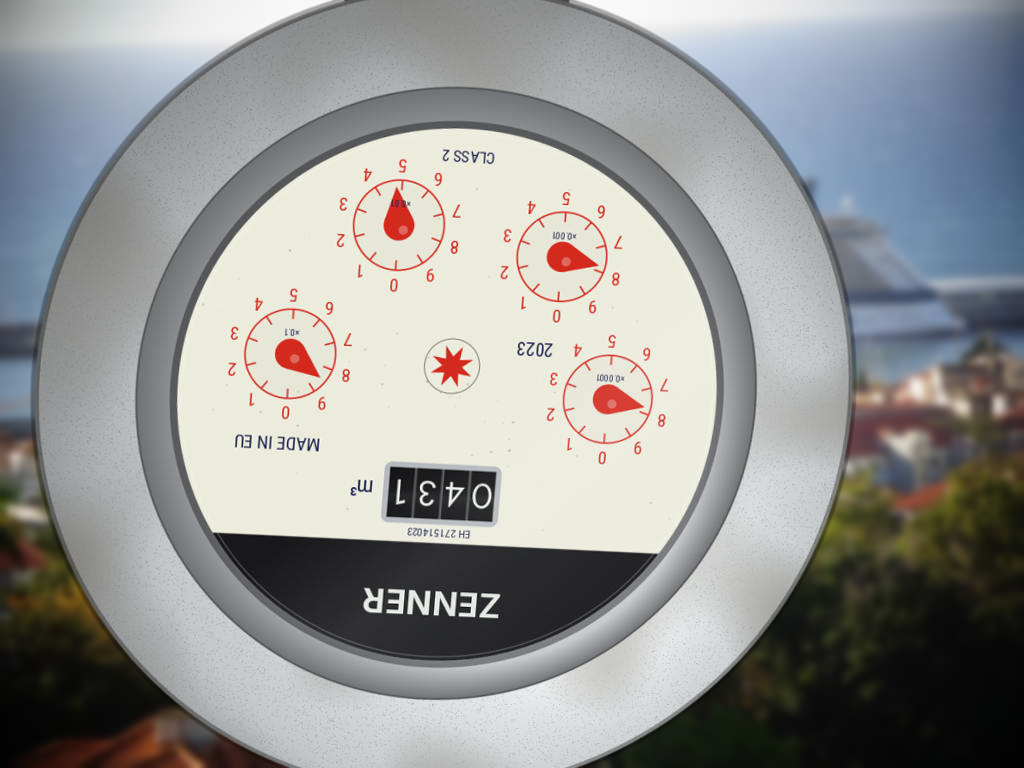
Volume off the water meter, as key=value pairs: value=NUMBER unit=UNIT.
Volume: value=431.8477 unit=m³
